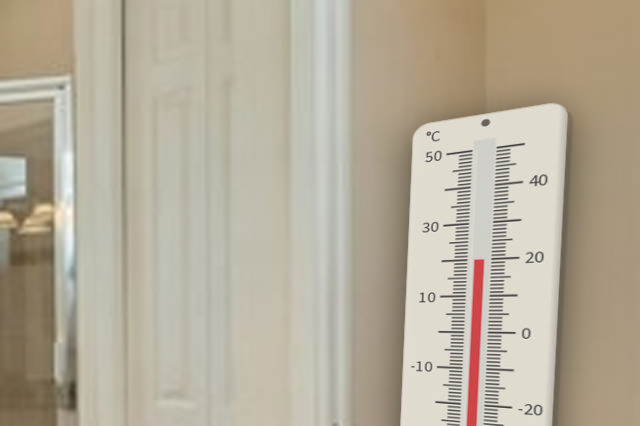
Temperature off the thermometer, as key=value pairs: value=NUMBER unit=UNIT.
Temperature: value=20 unit=°C
